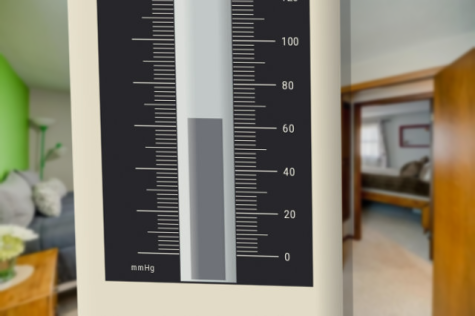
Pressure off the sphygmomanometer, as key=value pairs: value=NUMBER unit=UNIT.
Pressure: value=64 unit=mmHg
